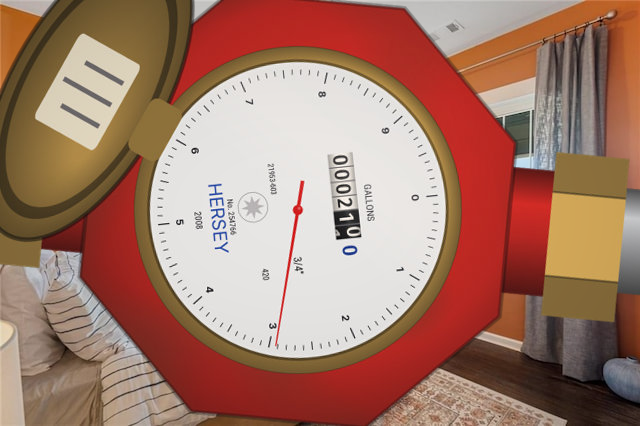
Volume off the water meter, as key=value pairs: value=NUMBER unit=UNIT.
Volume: value=2102.9 unit=gal
